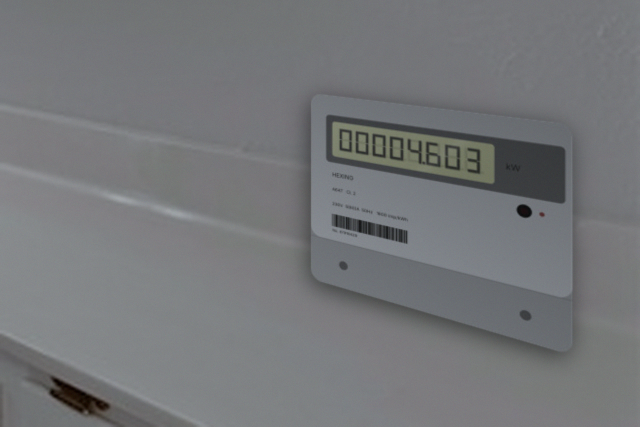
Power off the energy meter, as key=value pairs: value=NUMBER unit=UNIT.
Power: value=4.603 unit=kW
